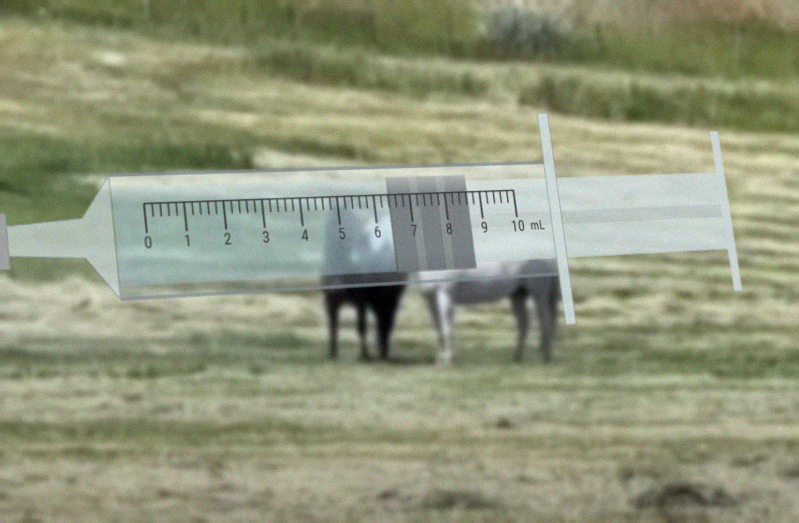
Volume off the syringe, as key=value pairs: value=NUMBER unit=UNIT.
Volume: value=6.4 unit=mL
